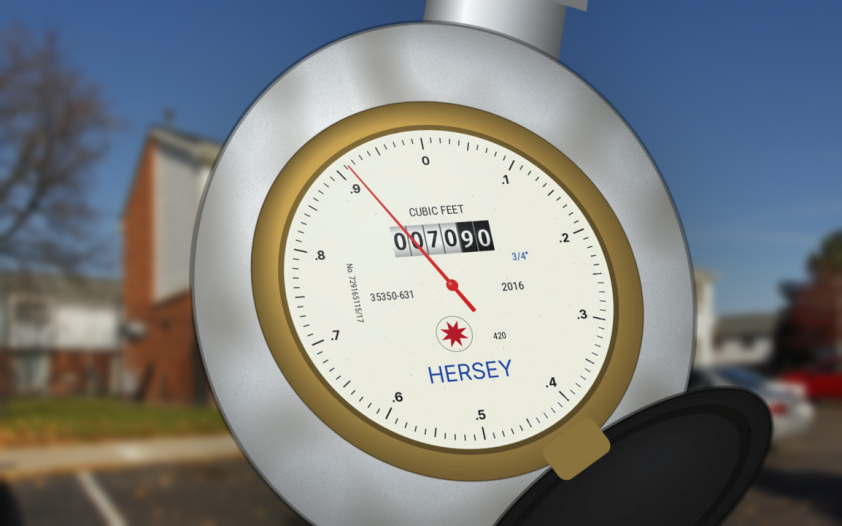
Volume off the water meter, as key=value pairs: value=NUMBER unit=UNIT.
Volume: value=7089.91 unit=ft³
